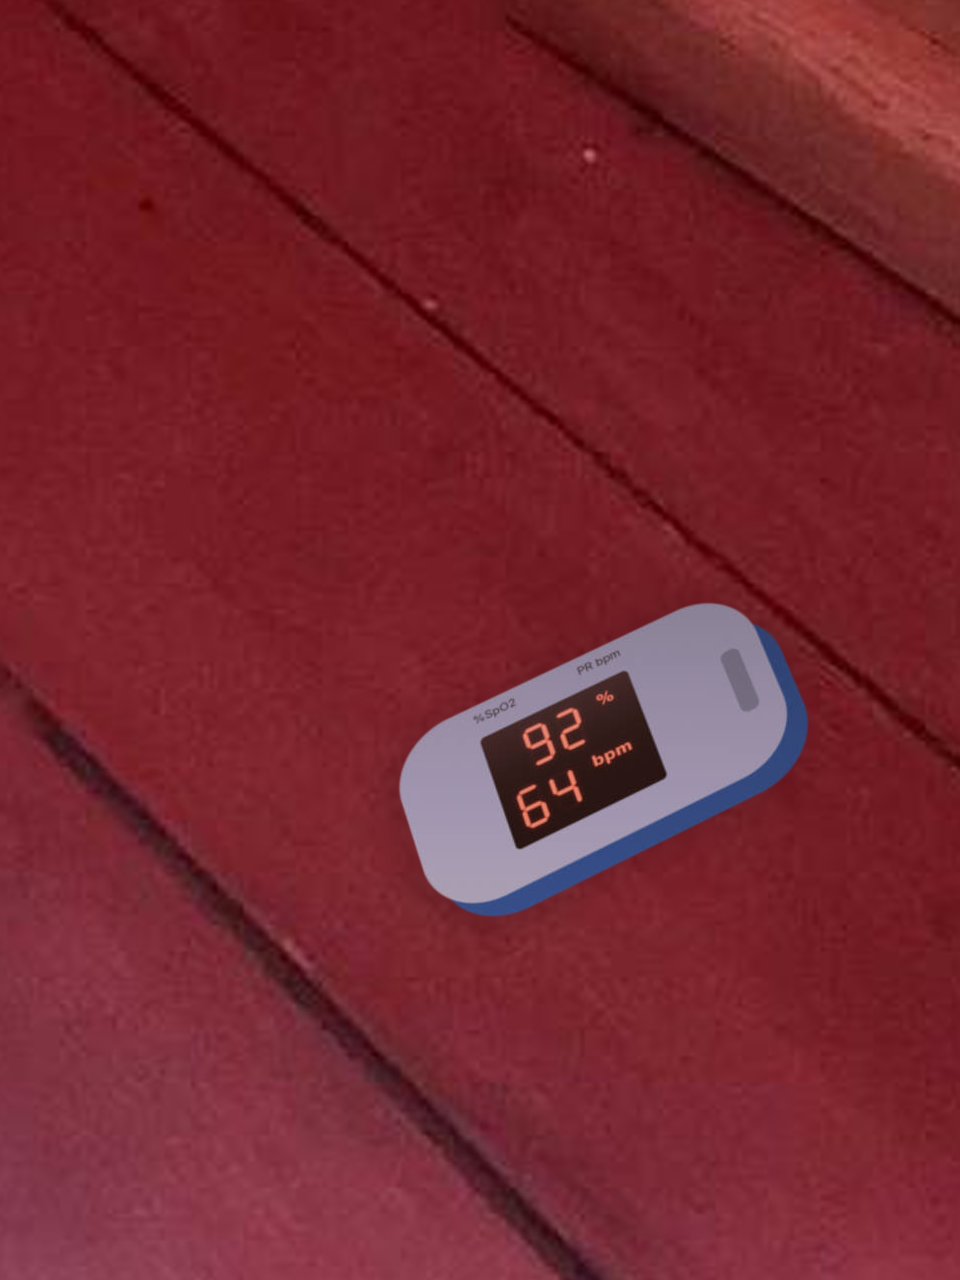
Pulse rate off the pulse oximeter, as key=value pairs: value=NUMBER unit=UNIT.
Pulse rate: value=64 unit=bpm
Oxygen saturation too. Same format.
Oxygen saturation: value=92 unit=%
